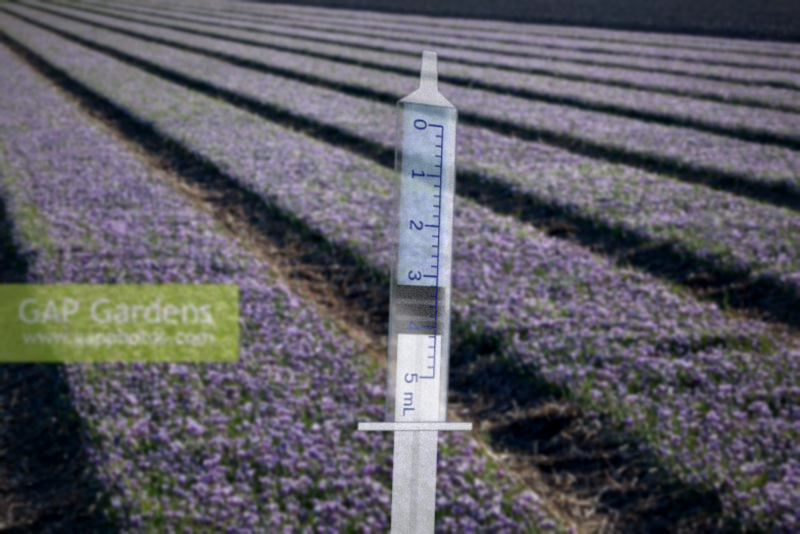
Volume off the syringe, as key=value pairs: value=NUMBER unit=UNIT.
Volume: value=3.2 unit=mL
